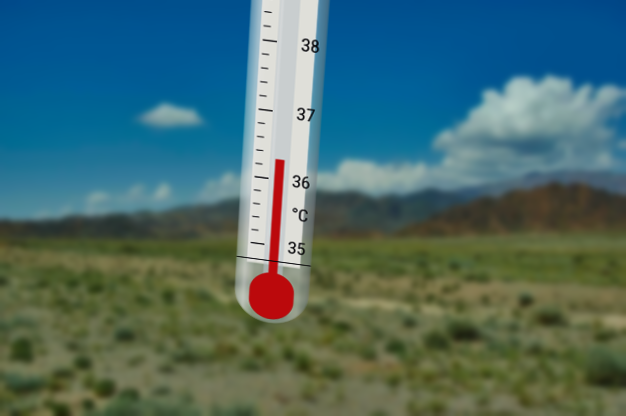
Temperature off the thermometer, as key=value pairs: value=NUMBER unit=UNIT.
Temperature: value=36.3 unit=°C
